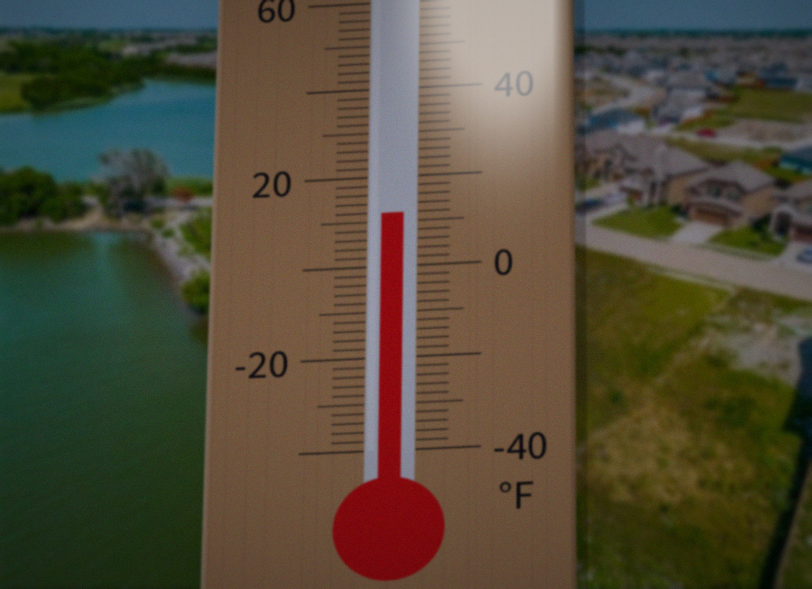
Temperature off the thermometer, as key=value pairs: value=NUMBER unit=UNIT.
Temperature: value=12 unit=°F
